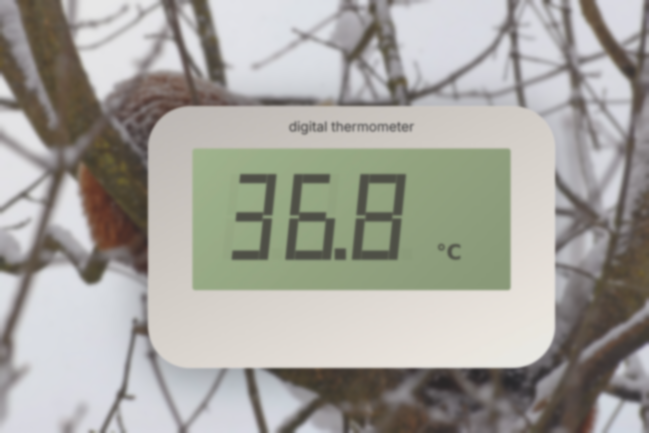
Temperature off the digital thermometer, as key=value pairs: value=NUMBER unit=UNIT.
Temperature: value=36.8 unit=°C
